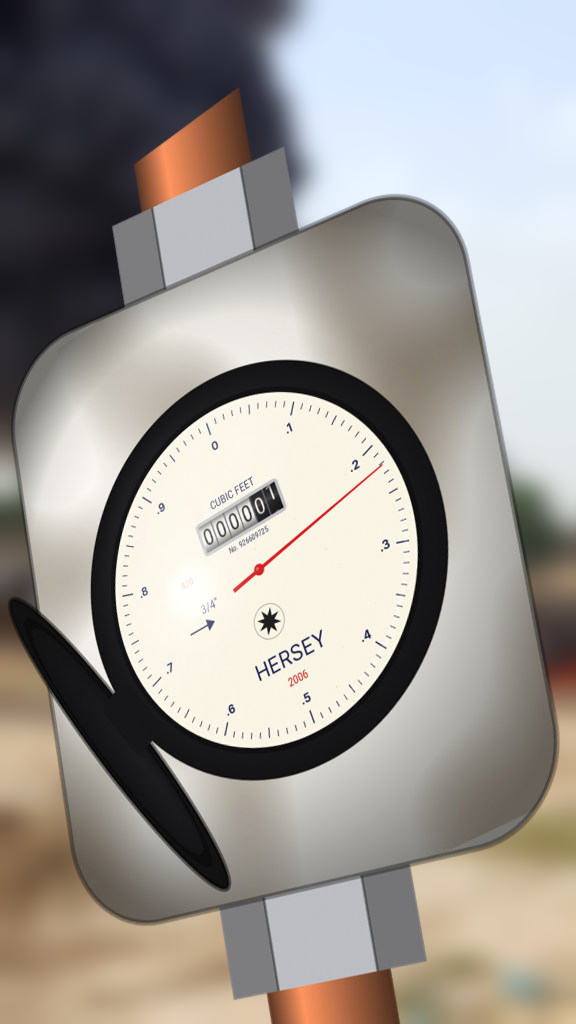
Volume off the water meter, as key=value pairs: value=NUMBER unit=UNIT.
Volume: value=1.22 unit=ft³
